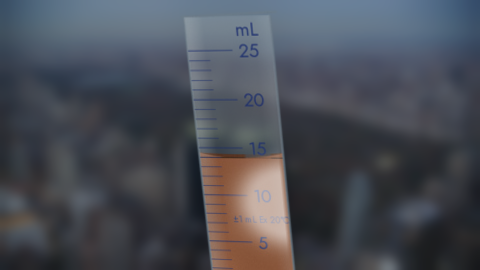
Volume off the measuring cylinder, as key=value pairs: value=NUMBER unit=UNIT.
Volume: value=14 unit=mL
